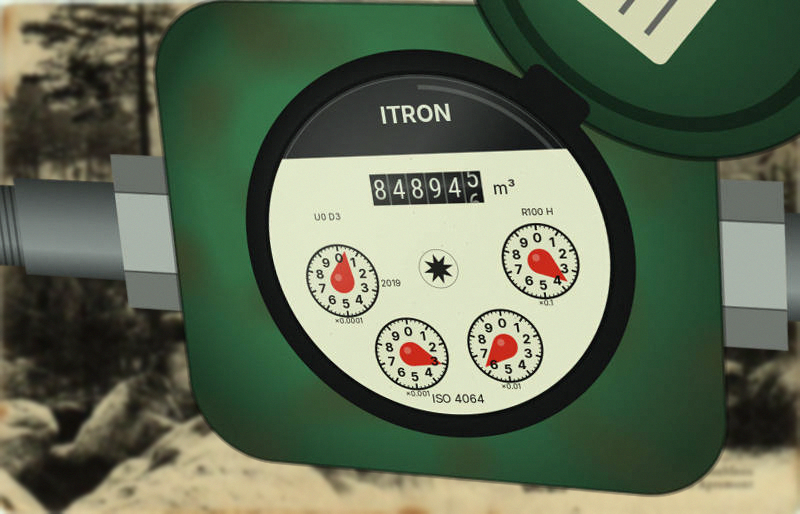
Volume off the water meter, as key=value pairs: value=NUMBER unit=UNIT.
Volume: value=848945.3630 unit=m³
